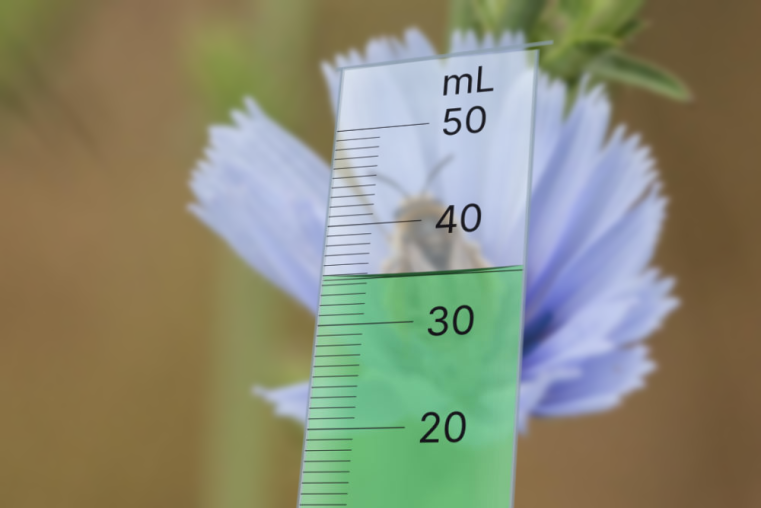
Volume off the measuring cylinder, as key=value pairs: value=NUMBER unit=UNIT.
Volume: value=34.5 unit=mL
